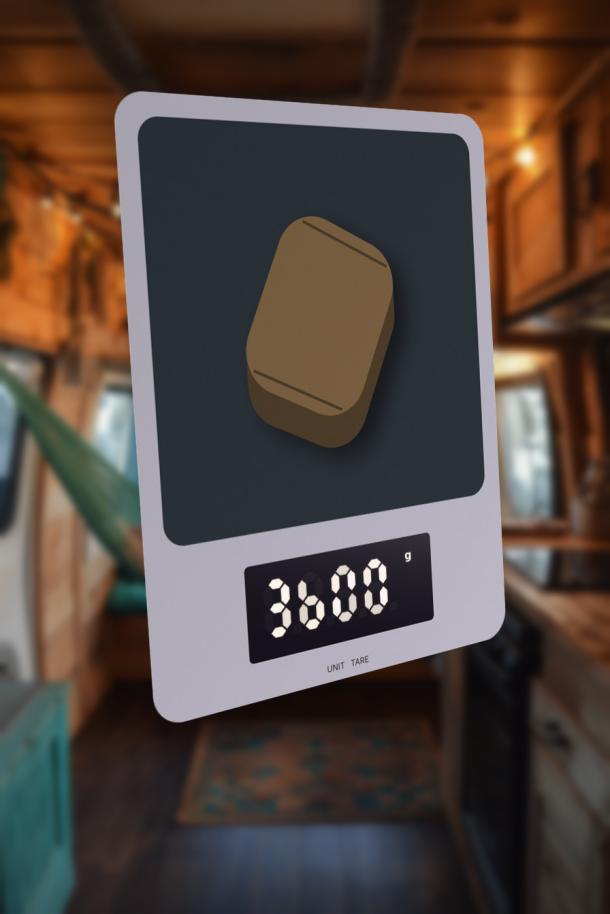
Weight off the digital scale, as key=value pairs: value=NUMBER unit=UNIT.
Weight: value=3600 unit=g
